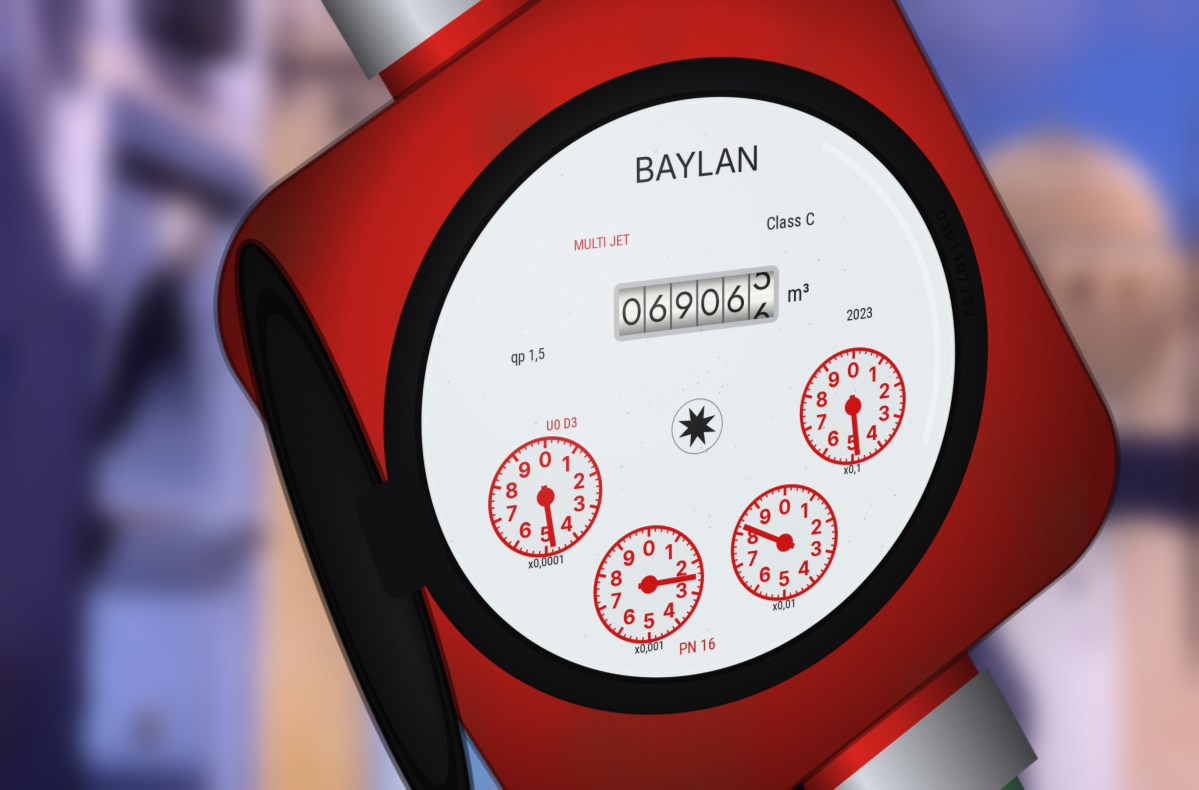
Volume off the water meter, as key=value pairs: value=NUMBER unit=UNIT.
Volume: value=69065.4824 unit=m³
